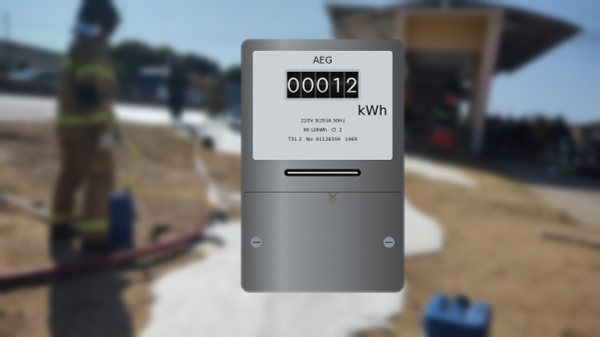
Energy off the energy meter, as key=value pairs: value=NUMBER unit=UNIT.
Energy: value=12 unit=kWh
